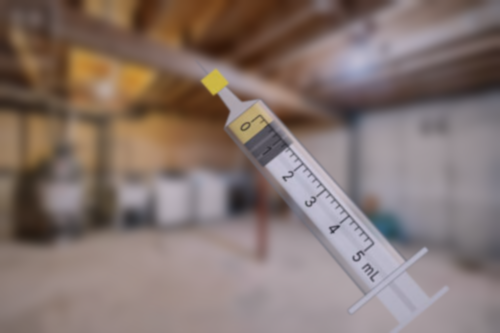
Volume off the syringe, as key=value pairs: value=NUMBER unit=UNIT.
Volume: value=0.4 unit=mL
